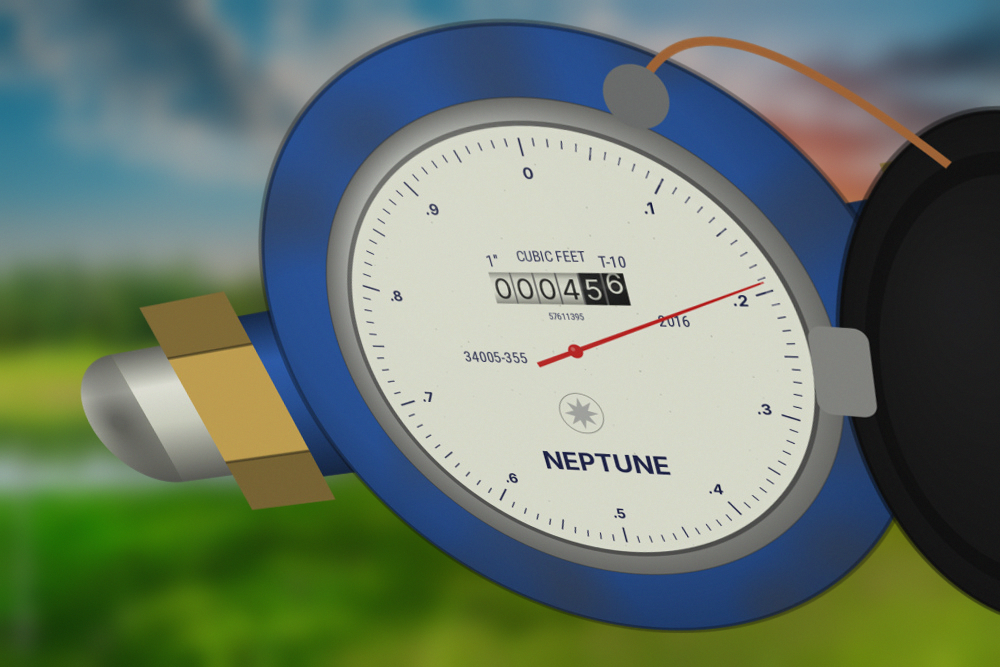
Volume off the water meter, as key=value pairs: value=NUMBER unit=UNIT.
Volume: value=456.19 unit=ft³
